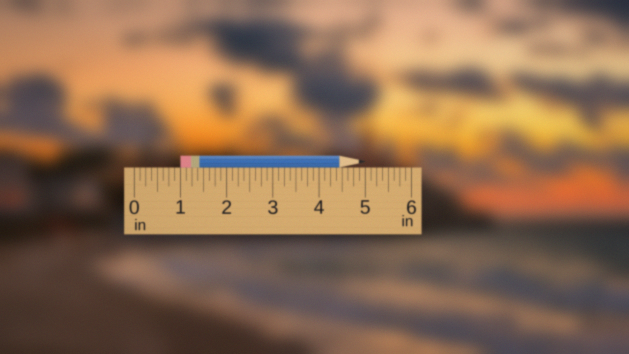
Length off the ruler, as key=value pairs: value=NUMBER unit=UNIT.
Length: value=4 unit=in
